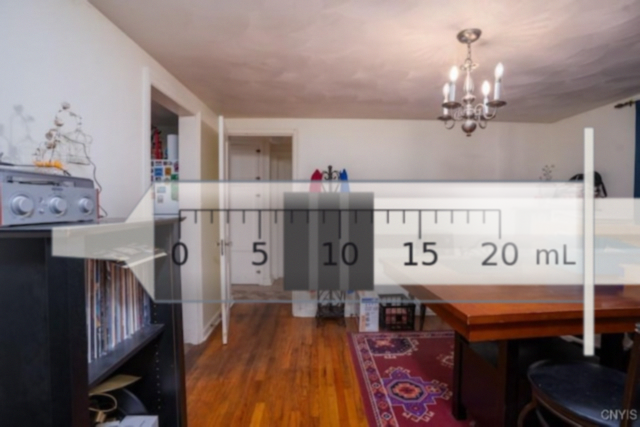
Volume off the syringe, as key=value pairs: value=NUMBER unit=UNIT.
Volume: value=6.5 unit=mL
